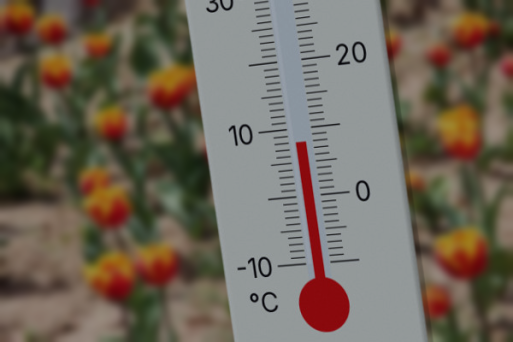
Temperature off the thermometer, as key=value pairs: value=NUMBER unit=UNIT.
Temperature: value=8 unit=°C
